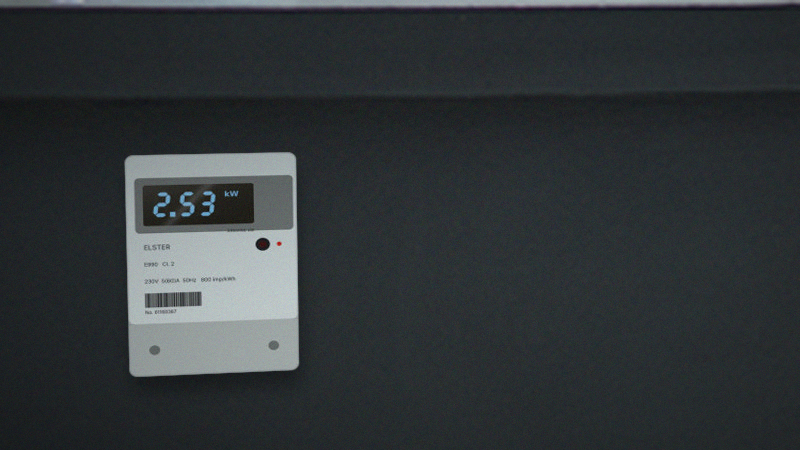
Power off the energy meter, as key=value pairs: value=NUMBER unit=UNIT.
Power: value=2.53 unit=kW
